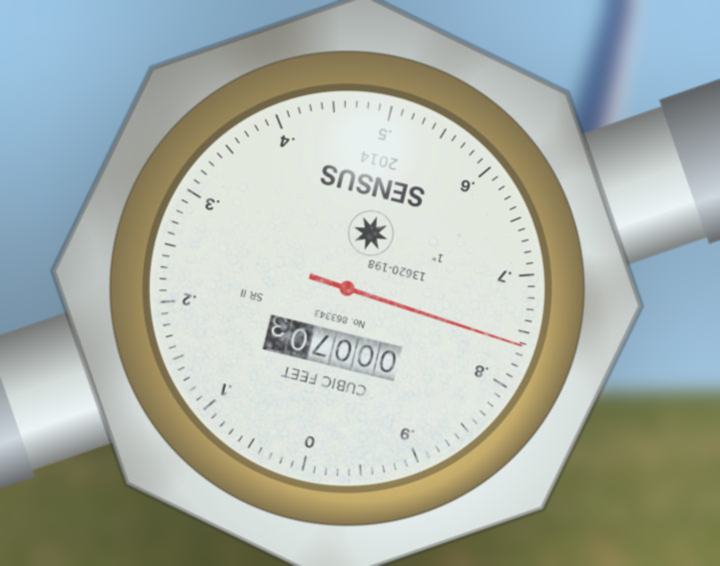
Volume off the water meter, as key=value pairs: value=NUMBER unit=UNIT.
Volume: value=702.76 unit=ft³
